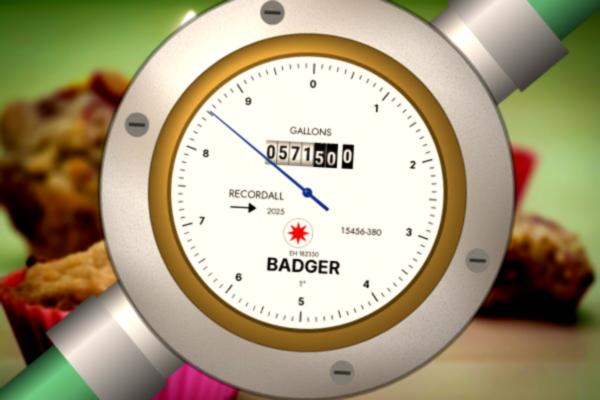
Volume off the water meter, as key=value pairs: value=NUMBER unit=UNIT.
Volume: value=571498.5 unit=gal
